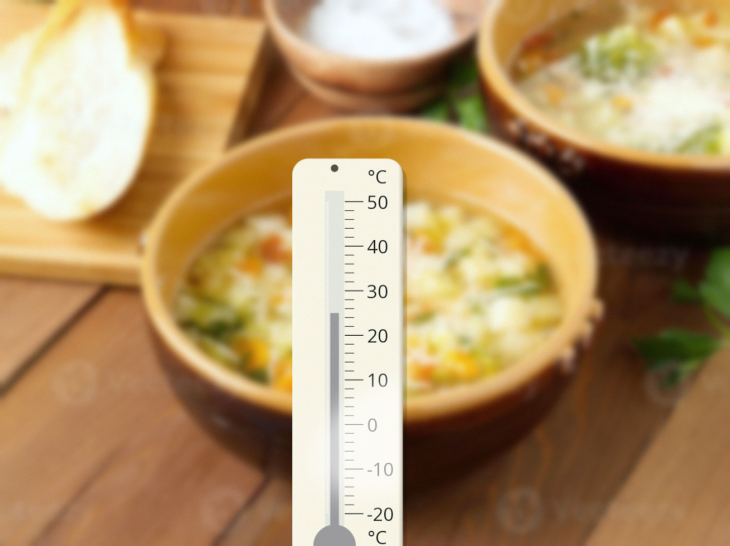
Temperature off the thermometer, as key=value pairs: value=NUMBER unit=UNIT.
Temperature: value=25 unit=°C
